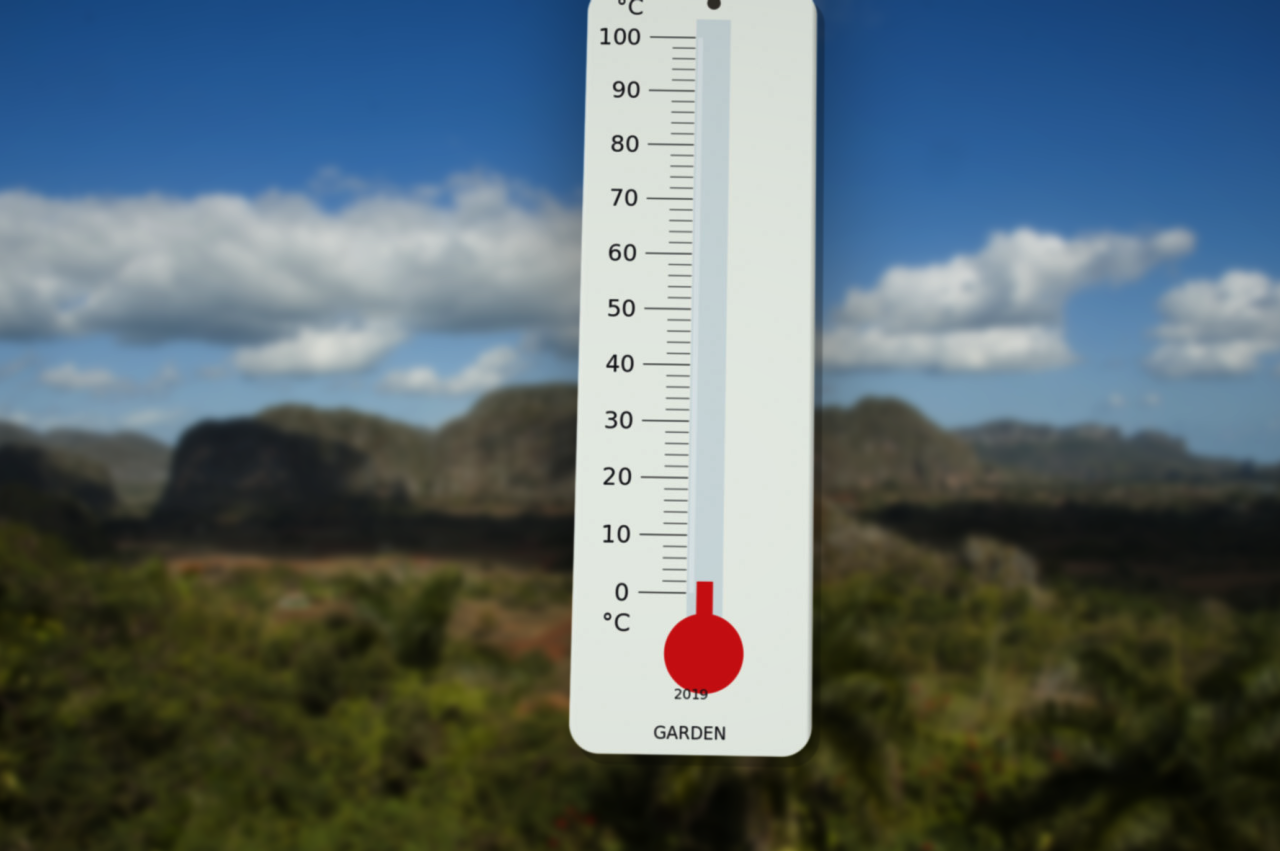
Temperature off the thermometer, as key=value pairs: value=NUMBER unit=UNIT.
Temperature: value=2 unit=°C
